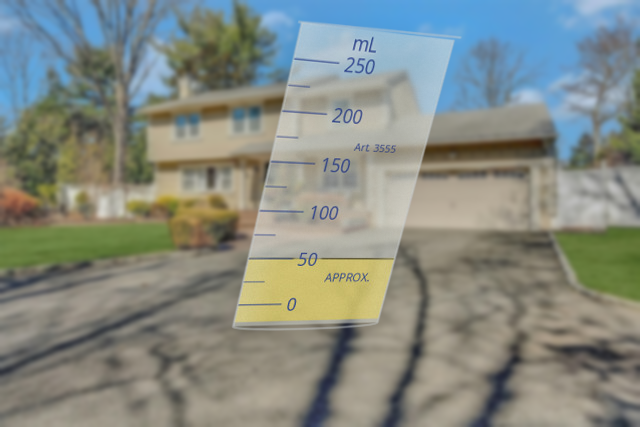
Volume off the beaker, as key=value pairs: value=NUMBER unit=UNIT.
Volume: value=50 unit=mL
